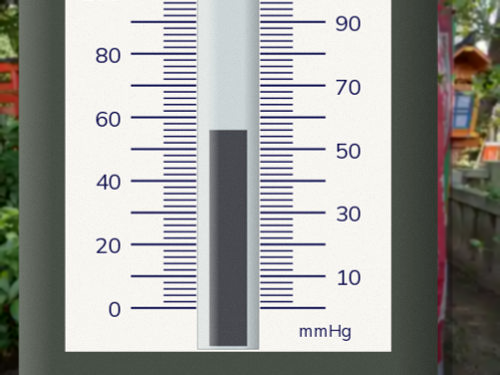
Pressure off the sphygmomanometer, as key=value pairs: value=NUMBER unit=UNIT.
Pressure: value=56 unit=mmHg
